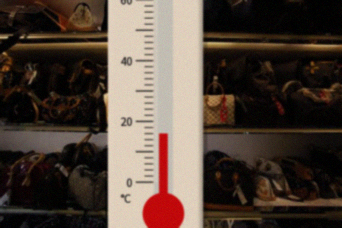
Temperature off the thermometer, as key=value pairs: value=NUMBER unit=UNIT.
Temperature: value=16 unit=°C
